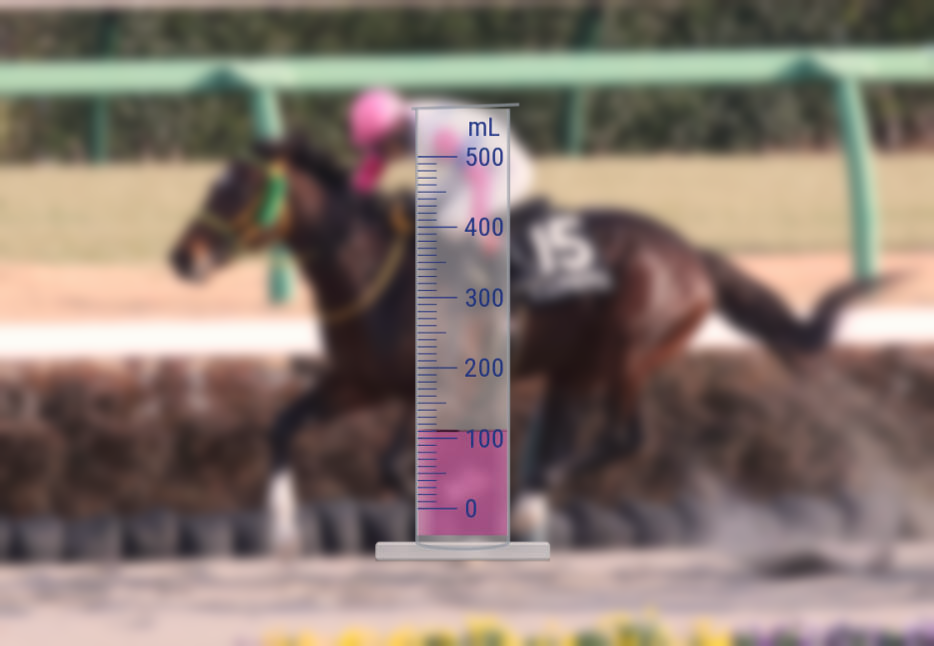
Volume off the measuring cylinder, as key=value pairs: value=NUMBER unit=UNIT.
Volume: value=110 unit=mL
